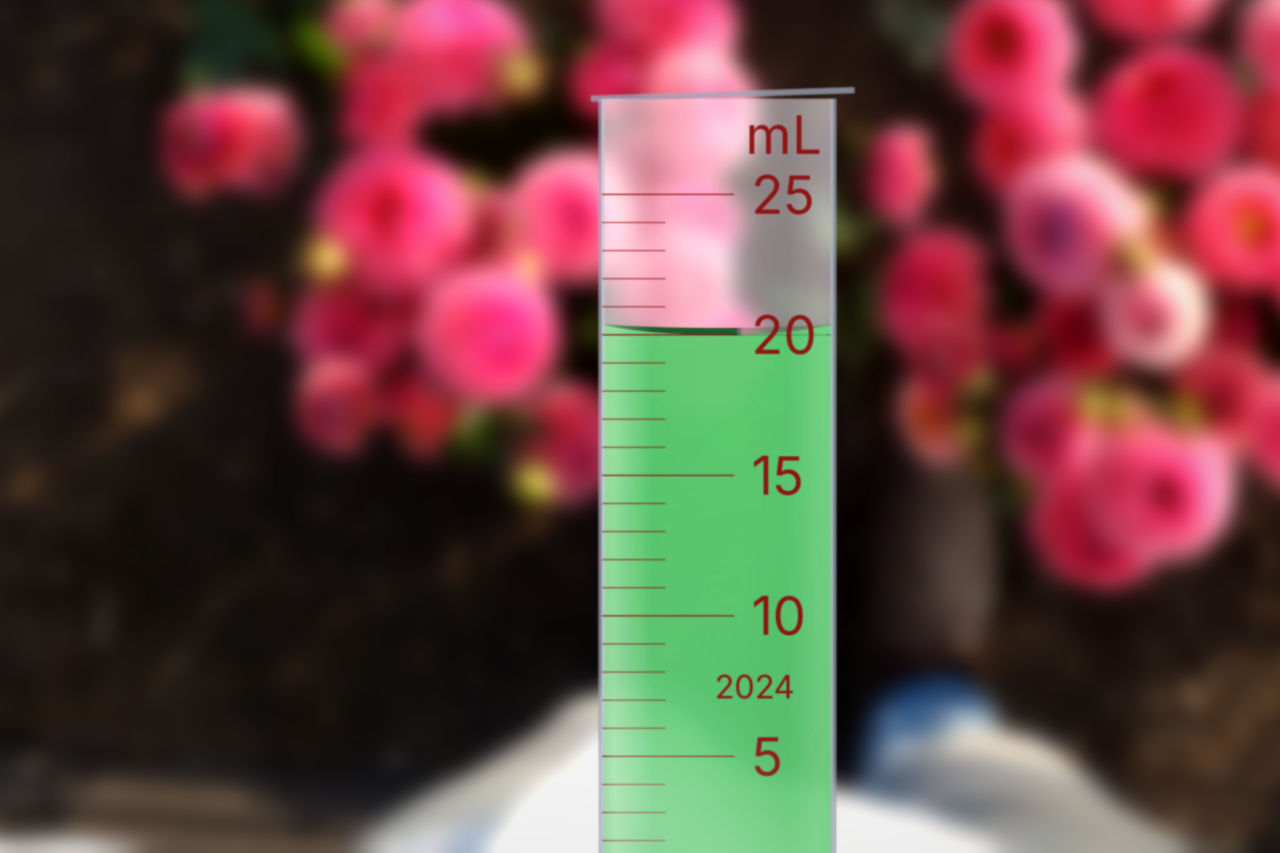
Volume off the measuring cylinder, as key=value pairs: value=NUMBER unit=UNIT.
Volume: value=20 unit=mL
